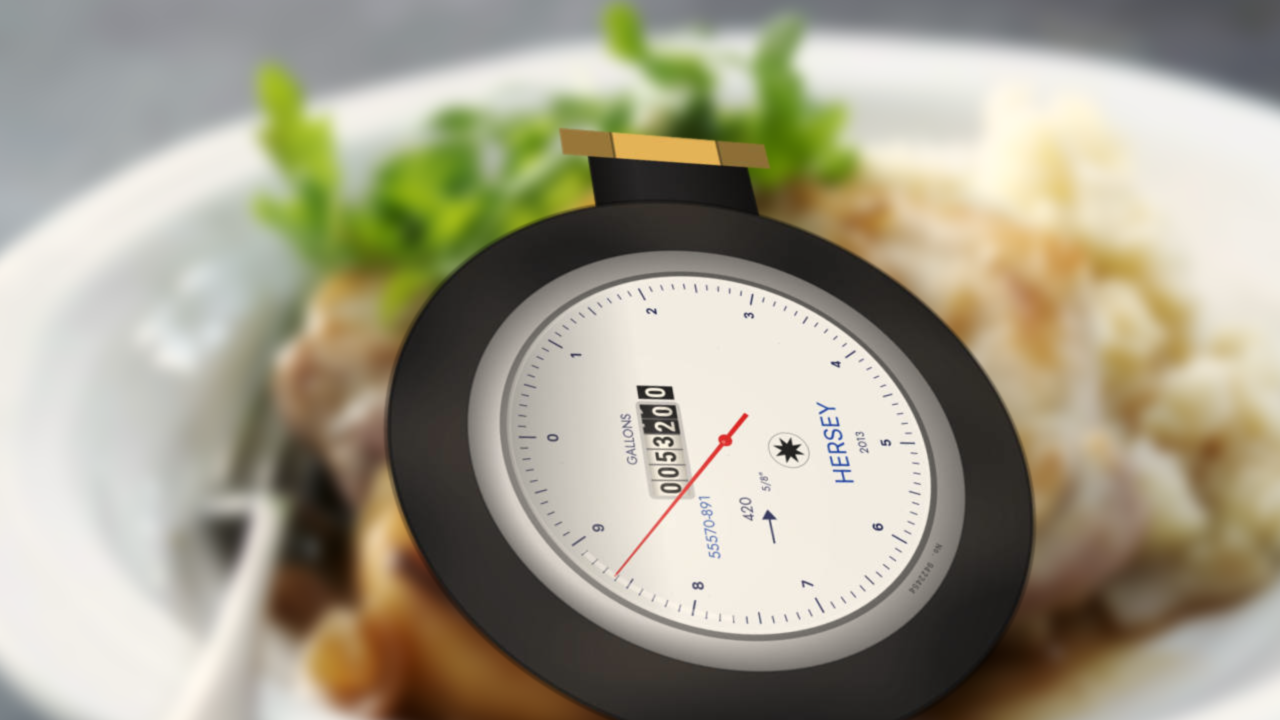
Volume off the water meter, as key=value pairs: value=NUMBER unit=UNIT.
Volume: value=53198.6 unit=gal
